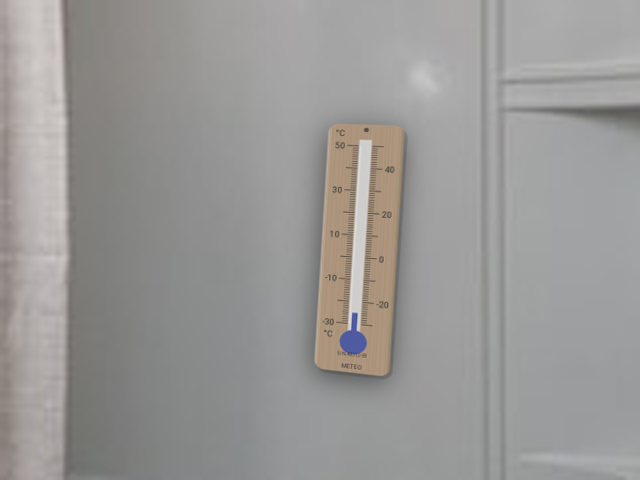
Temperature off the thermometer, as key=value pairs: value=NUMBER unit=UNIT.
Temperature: value=-25 unit=°C
